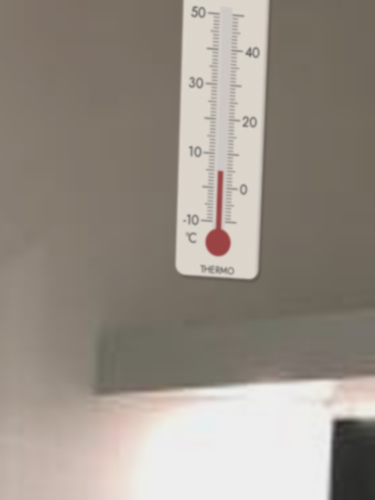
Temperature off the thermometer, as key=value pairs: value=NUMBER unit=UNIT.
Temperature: value=5 unit=°C
